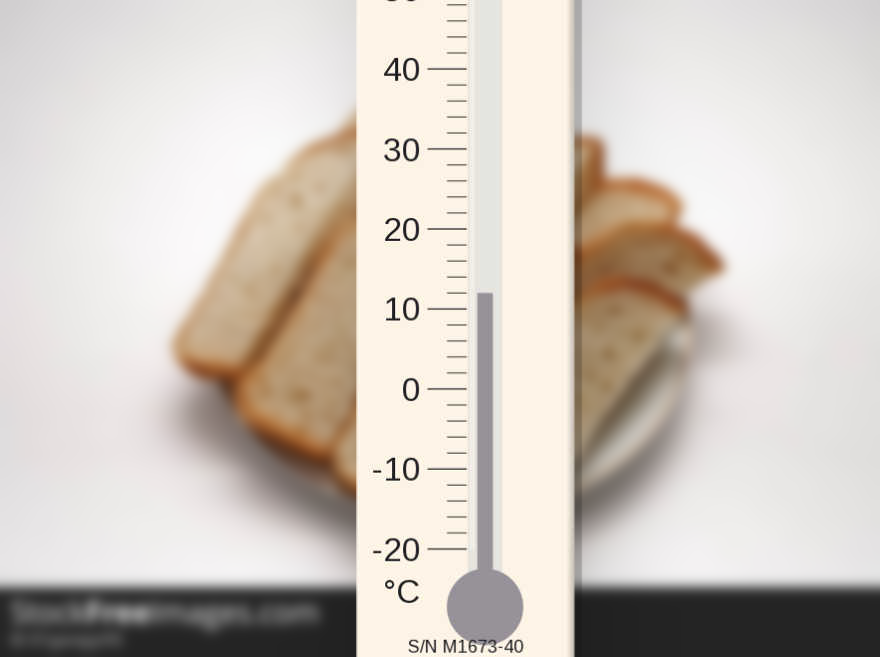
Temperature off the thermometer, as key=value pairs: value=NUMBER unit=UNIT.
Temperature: value=12 unit=°C
